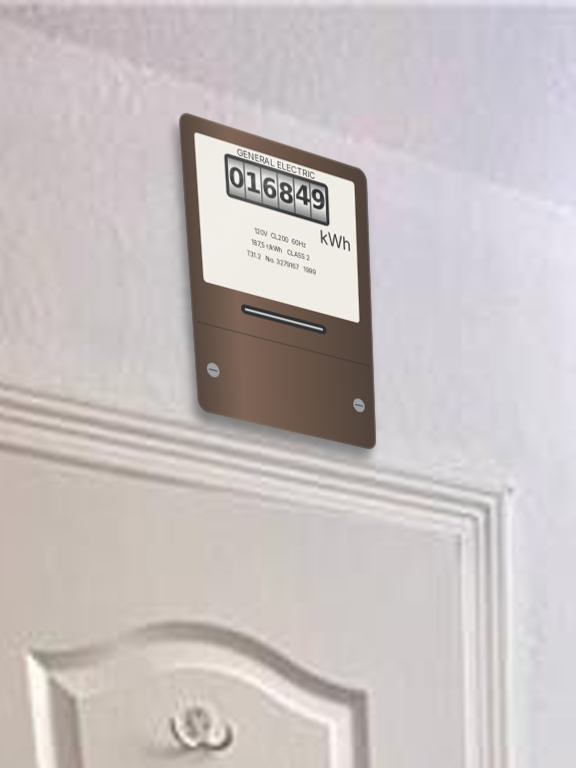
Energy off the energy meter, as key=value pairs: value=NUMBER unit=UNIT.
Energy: value=16849 unit=kWh
